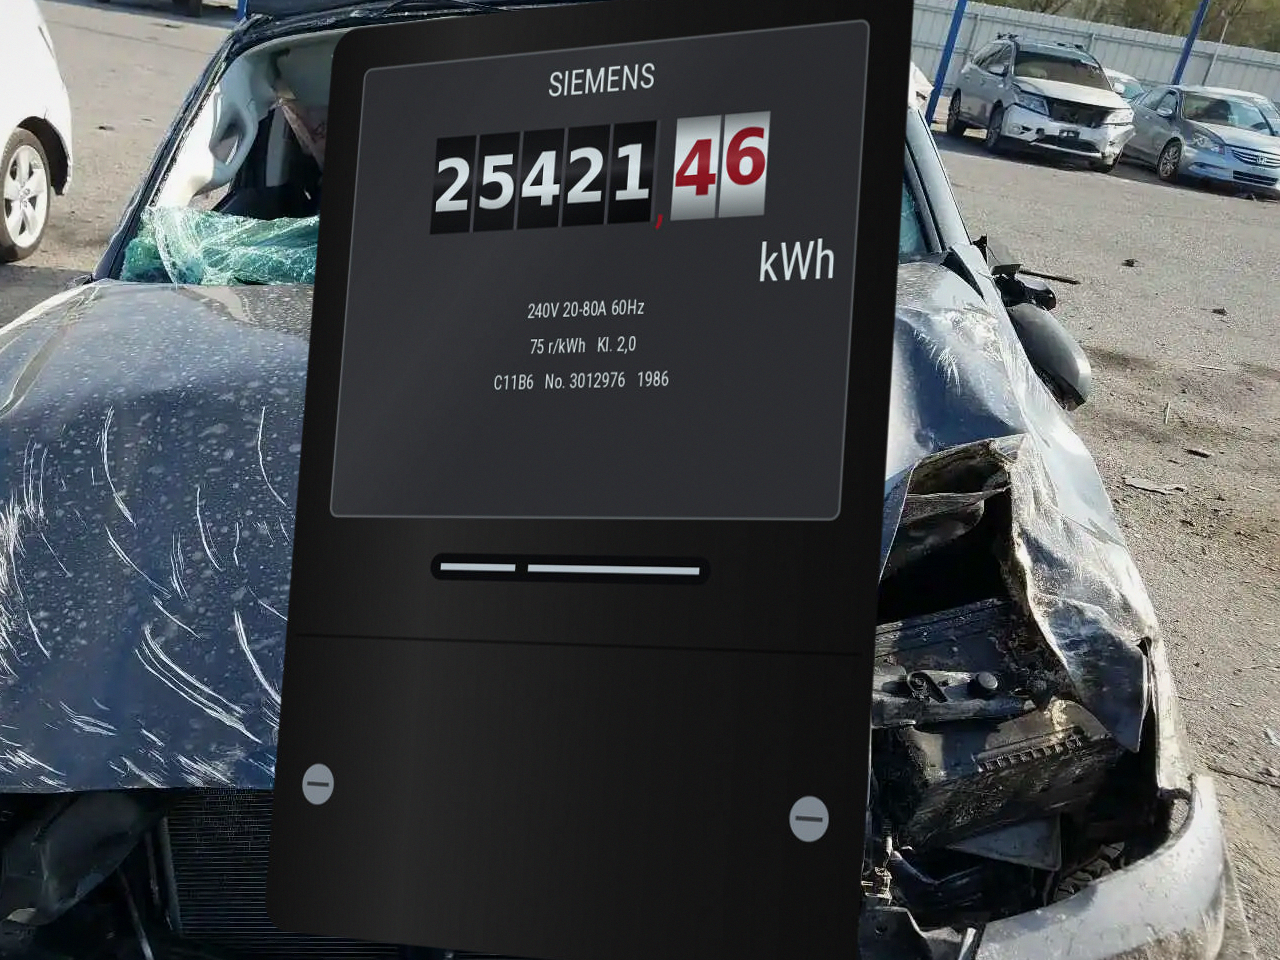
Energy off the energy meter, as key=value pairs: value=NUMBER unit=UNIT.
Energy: value=25421.46 unit=kWh
